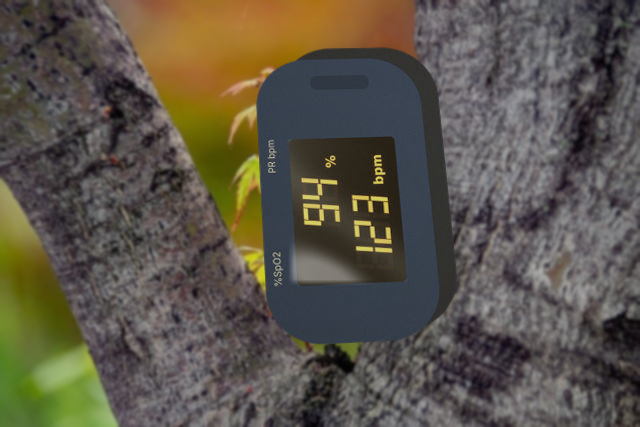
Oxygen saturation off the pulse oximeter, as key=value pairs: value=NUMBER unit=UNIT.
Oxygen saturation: value=94 unit=%
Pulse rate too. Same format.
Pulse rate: value=123 unit=bpm
